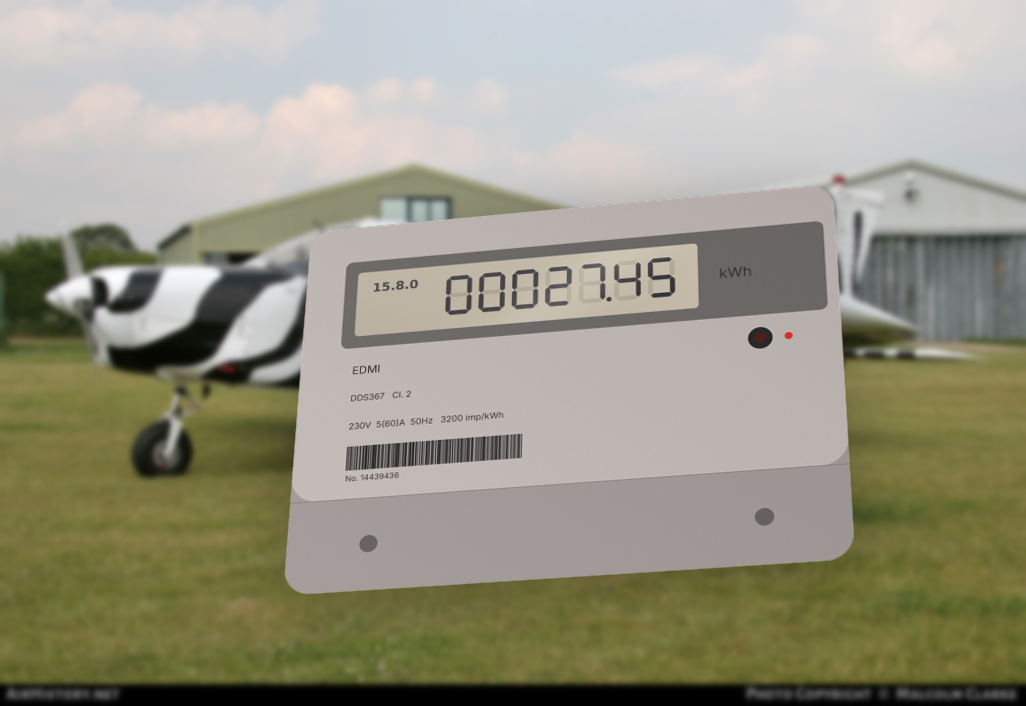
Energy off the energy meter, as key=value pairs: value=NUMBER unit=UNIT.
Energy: value=27.45 unit=kWh
